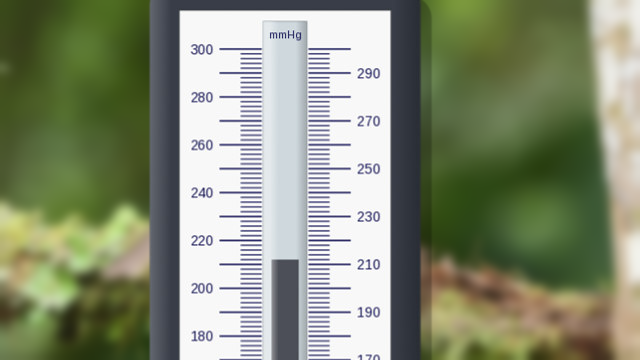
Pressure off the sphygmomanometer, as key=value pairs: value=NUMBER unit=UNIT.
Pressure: value=212 unit=mmHg
